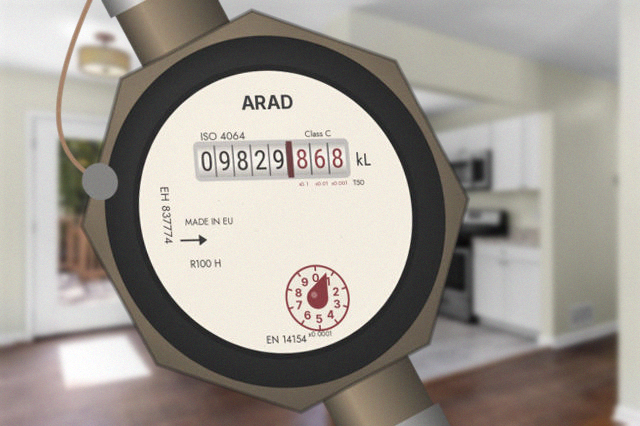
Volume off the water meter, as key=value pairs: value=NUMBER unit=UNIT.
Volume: value=9829.8680 unit=kL
